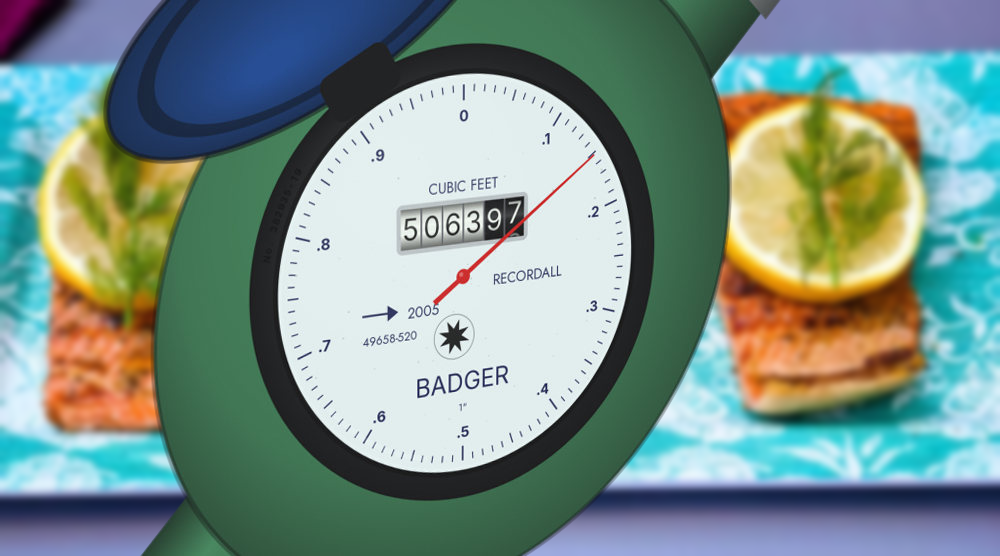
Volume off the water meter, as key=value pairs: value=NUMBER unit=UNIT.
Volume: value=506397.15 unit=ft³
